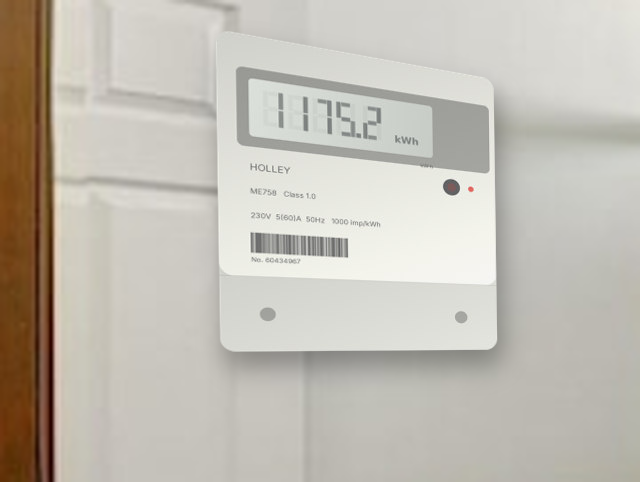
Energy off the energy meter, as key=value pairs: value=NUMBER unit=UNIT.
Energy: value=1175.2 unit=kWh
